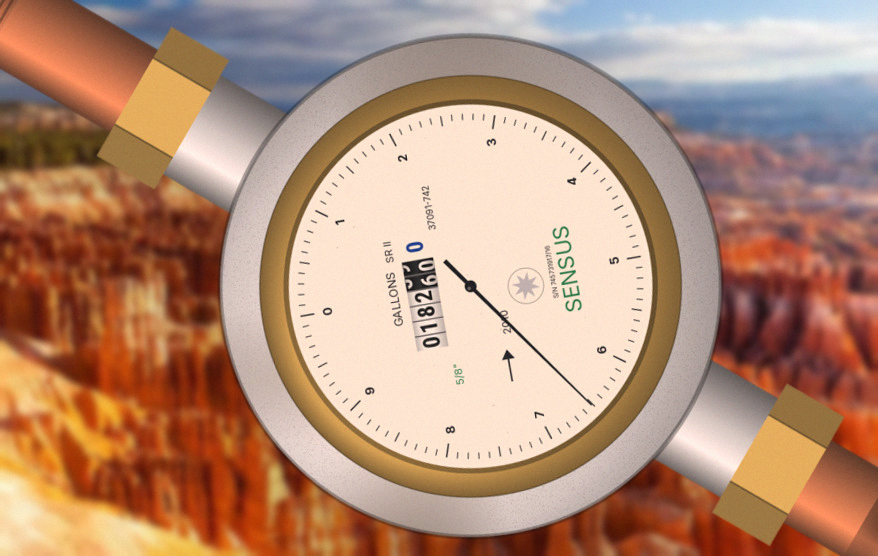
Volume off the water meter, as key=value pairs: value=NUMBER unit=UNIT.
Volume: value=182596.5 unit=gal
